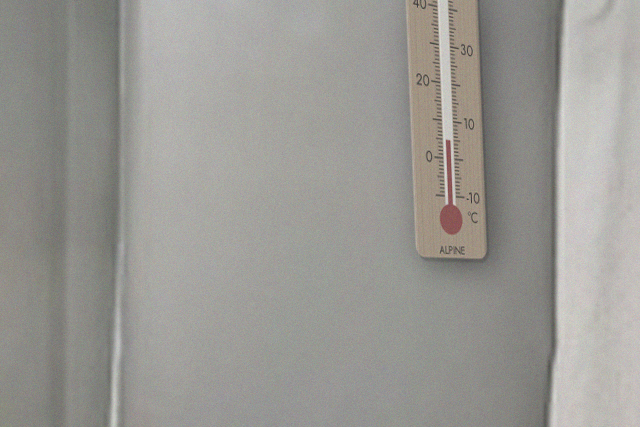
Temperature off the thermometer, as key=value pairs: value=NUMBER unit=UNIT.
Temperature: value=5 unit=°C
